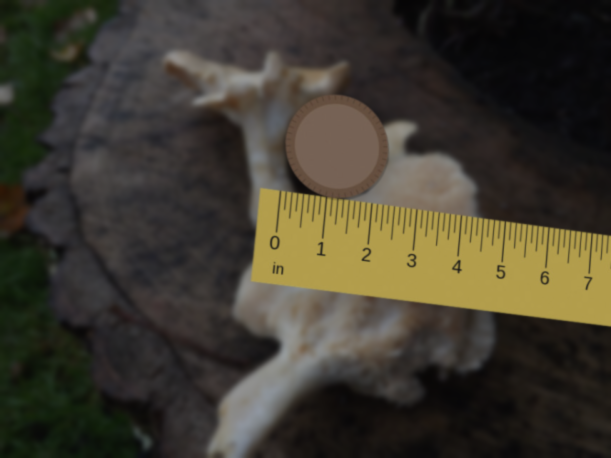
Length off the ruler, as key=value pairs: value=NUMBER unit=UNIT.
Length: value=2.25 unit=in
